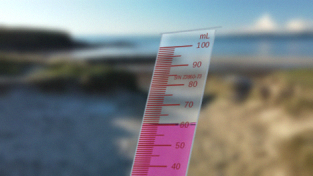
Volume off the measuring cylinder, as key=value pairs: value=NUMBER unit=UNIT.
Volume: value=60 unit=mL
